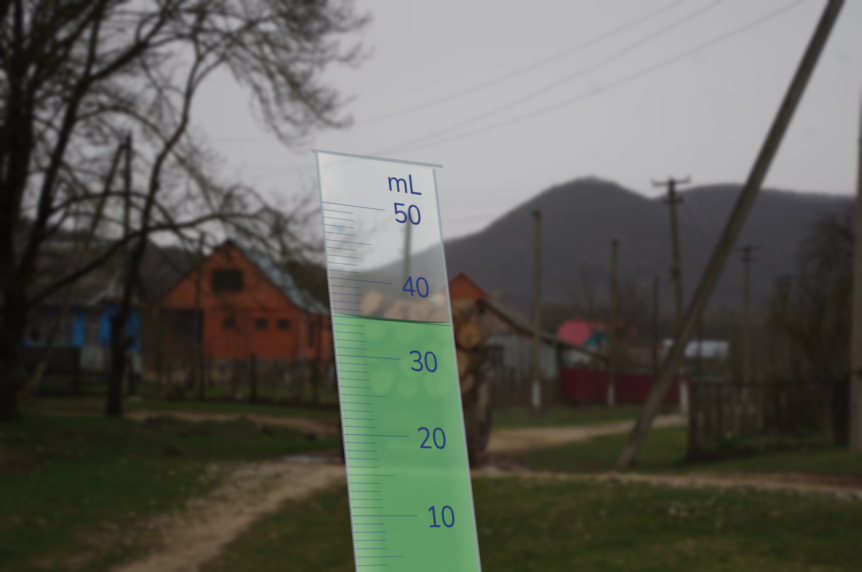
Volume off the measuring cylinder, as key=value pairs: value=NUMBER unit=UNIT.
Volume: value=35 unit=mL
